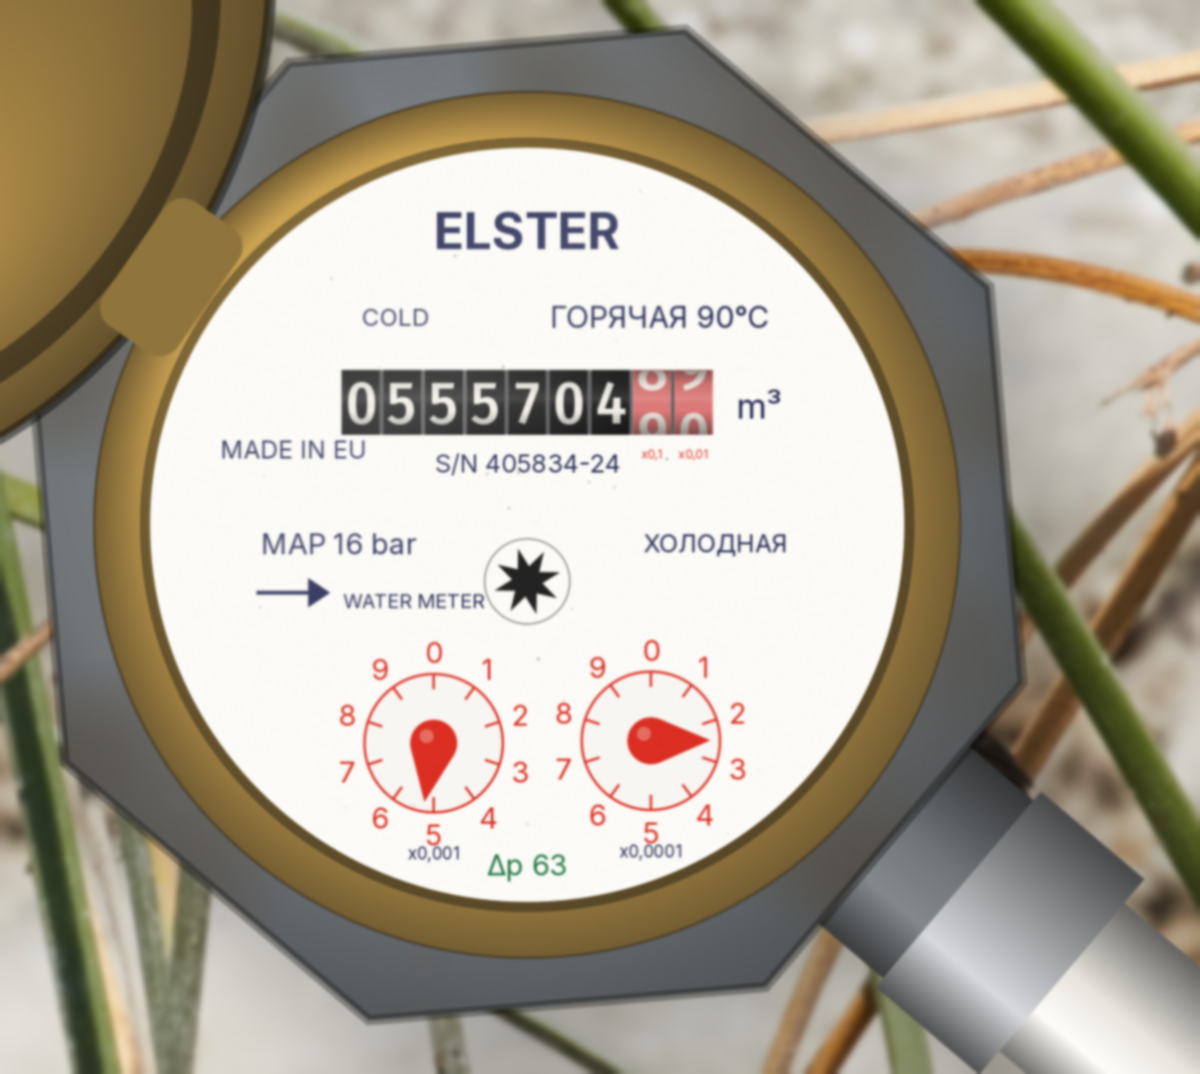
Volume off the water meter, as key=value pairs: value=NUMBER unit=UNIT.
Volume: value=555704.8952 unit=m³
